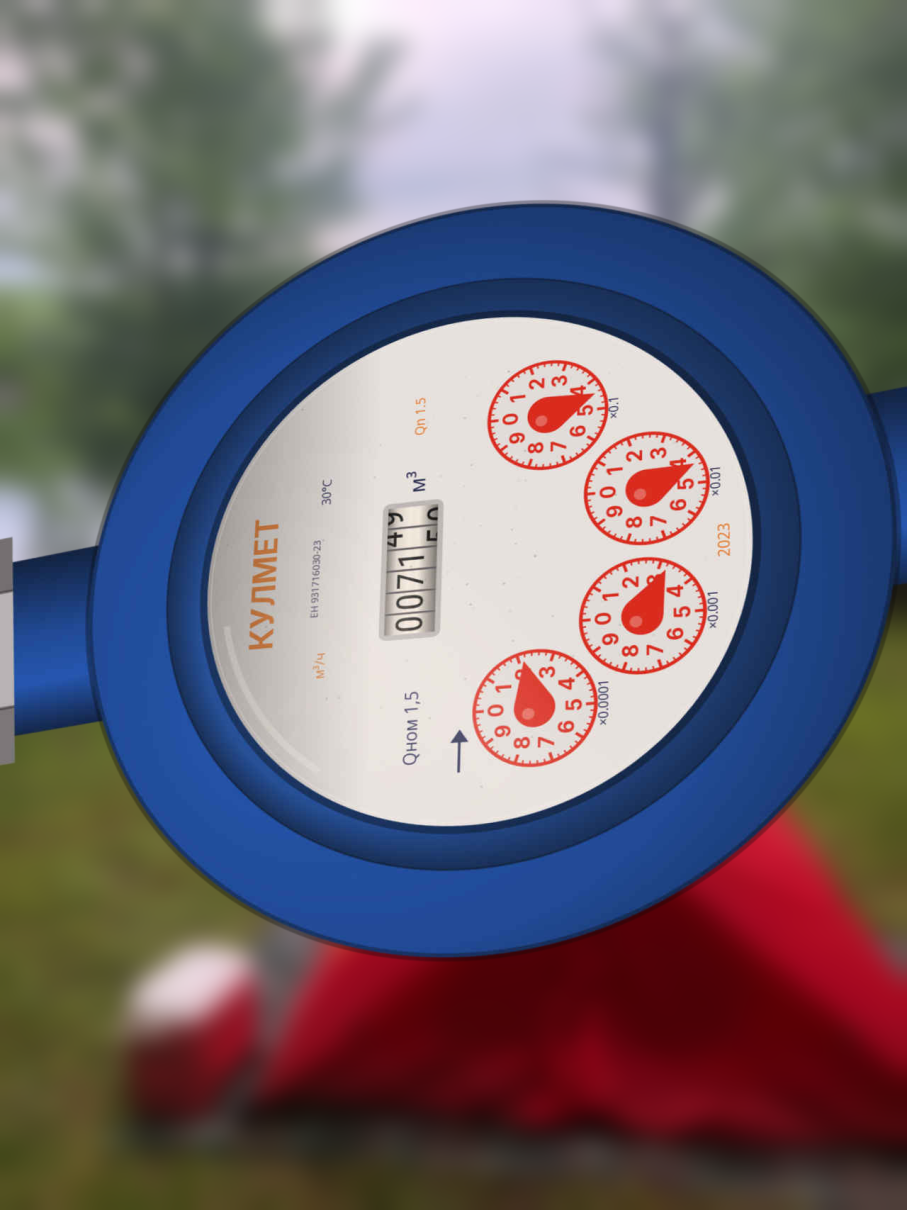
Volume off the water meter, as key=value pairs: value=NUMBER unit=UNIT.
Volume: value=7149.4432 unit=m³
